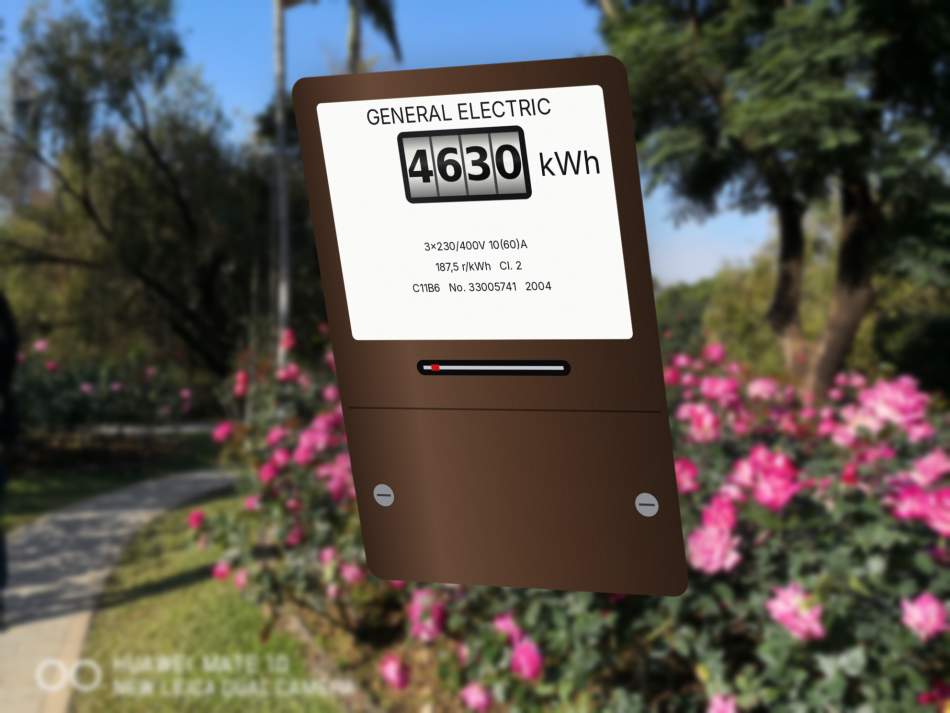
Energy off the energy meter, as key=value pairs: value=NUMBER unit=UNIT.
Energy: value=4630 unit=kWh
